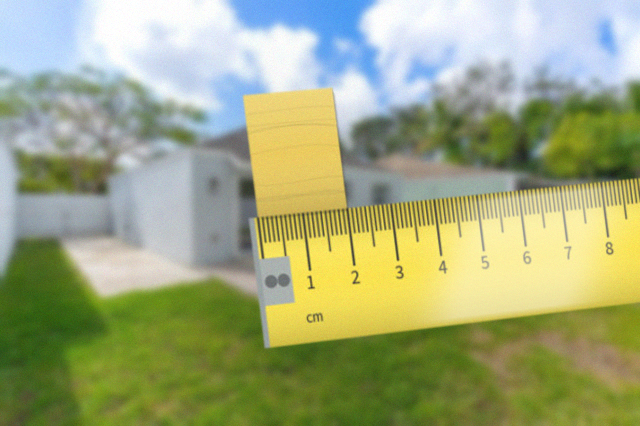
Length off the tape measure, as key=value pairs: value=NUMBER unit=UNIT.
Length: value=2 unit=cm
